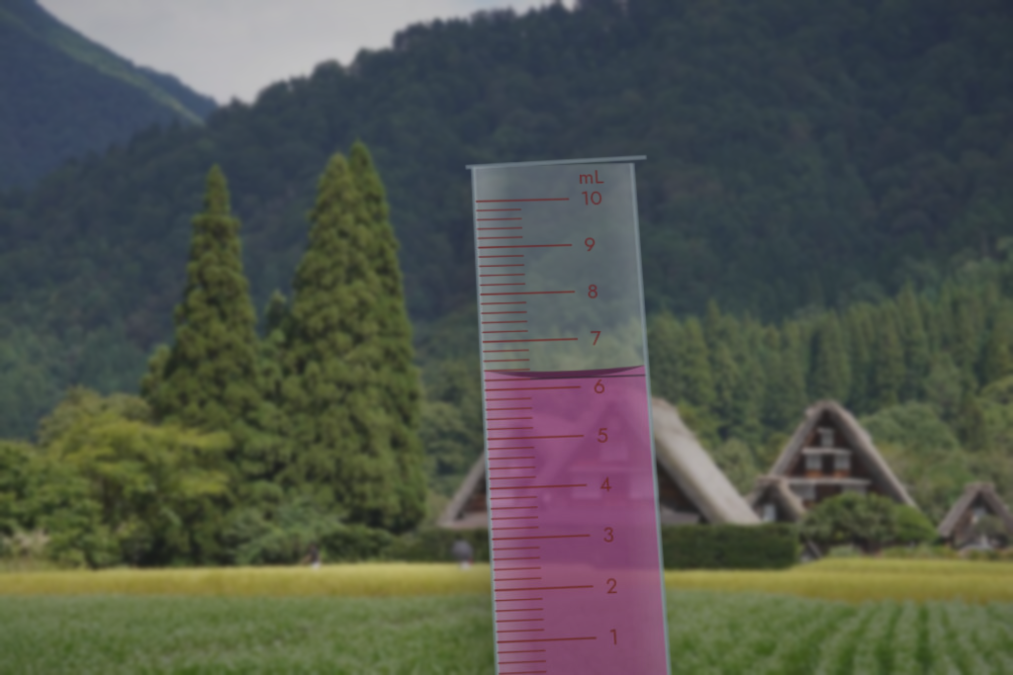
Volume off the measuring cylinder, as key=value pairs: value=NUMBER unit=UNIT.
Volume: value=6.2 unit=mL
